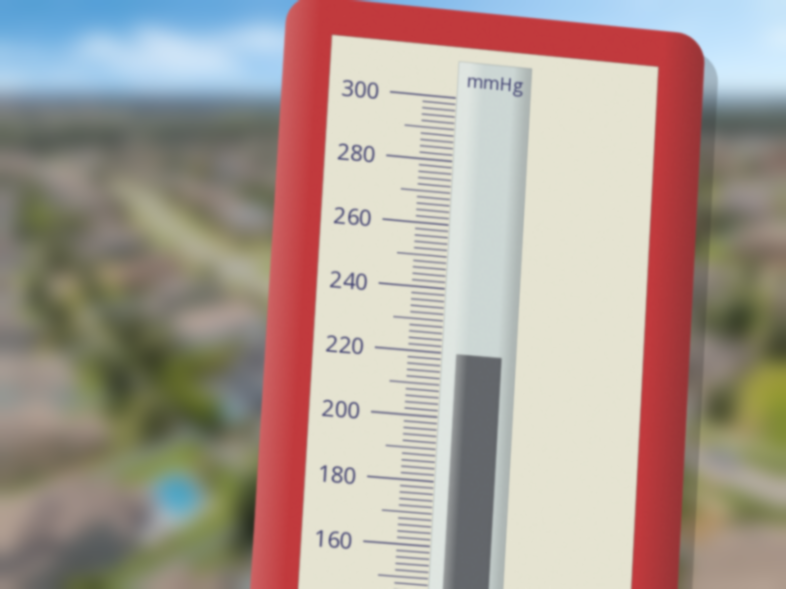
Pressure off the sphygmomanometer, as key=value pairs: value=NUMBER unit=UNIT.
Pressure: value=220 unit=mmHg
